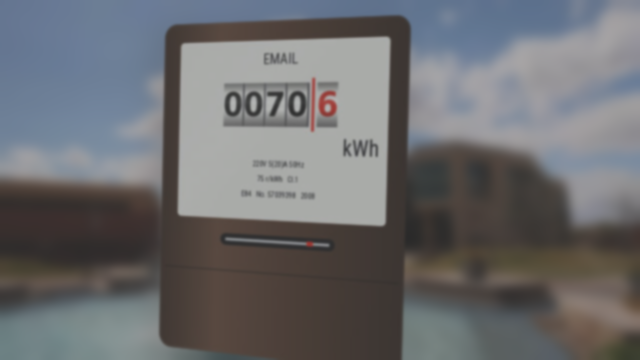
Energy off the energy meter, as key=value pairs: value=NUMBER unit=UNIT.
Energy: value=70.6 unit=kWh
